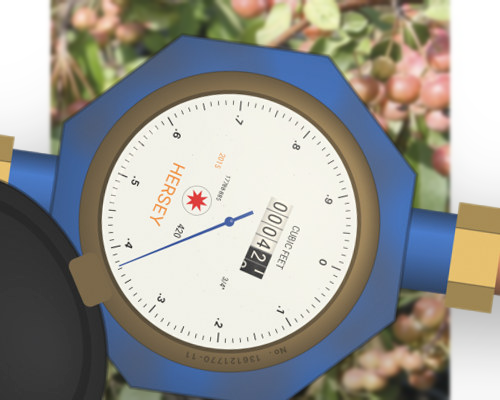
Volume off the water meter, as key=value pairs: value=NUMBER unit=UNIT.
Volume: value=421.37 unit=ft³
